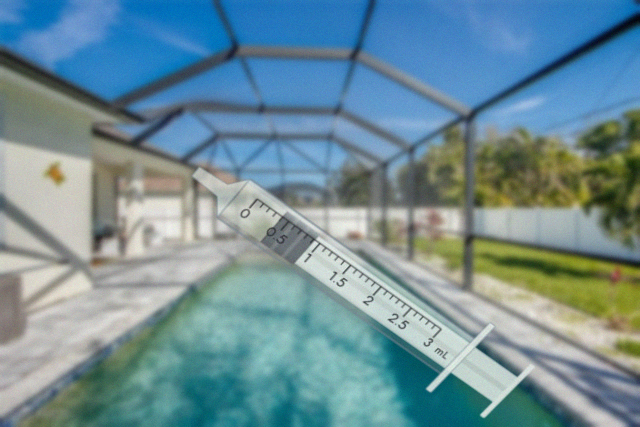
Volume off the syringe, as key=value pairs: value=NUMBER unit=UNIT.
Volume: value=0.4 unit=mL
